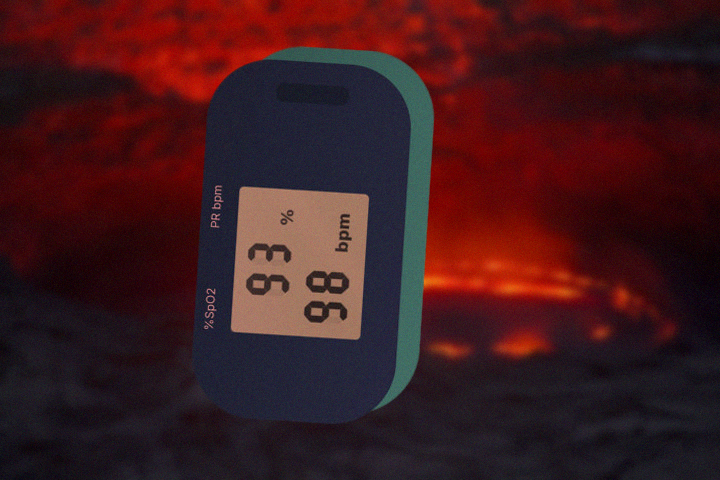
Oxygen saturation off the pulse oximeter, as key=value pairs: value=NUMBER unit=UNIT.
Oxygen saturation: value=93 unit=%
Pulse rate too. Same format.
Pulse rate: value=98 unit=bpm
